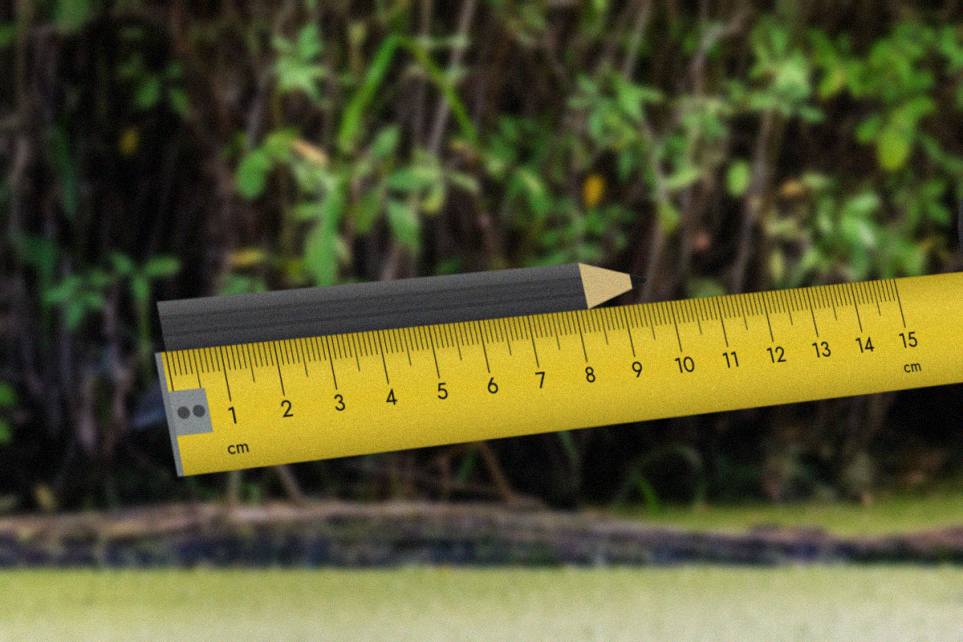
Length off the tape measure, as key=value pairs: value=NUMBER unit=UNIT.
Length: value=9.6 unit=cm
